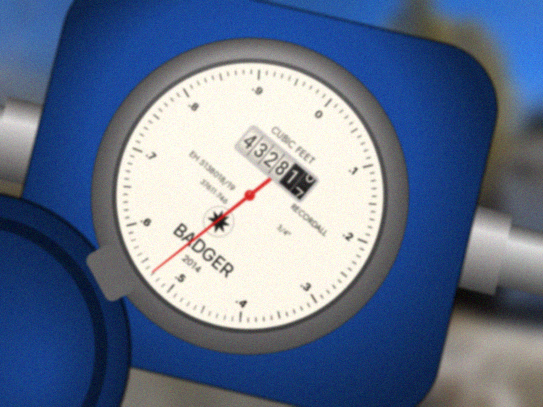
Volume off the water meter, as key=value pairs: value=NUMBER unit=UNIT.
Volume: value=432816.53 unit=ft³
